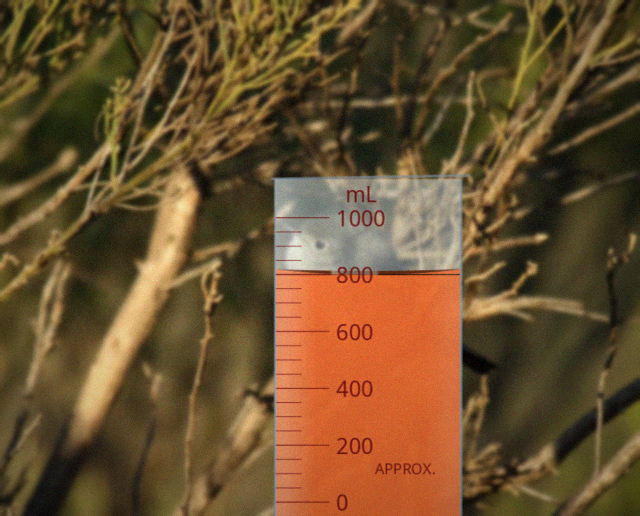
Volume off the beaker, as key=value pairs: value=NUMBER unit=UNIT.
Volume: value=800 unit=mL
